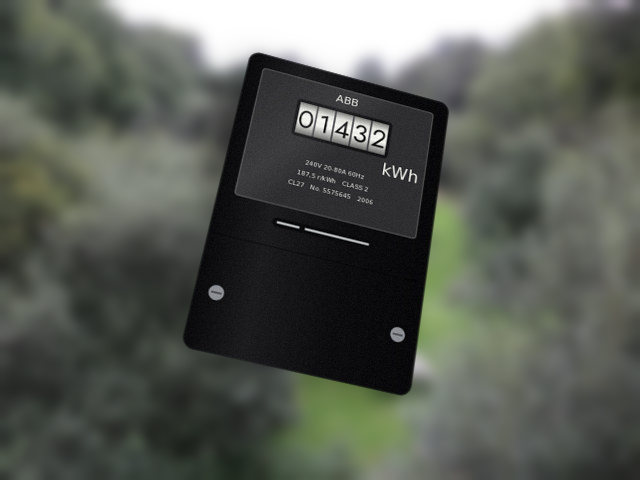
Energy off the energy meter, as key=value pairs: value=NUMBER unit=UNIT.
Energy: value=1432 unit=kWh
